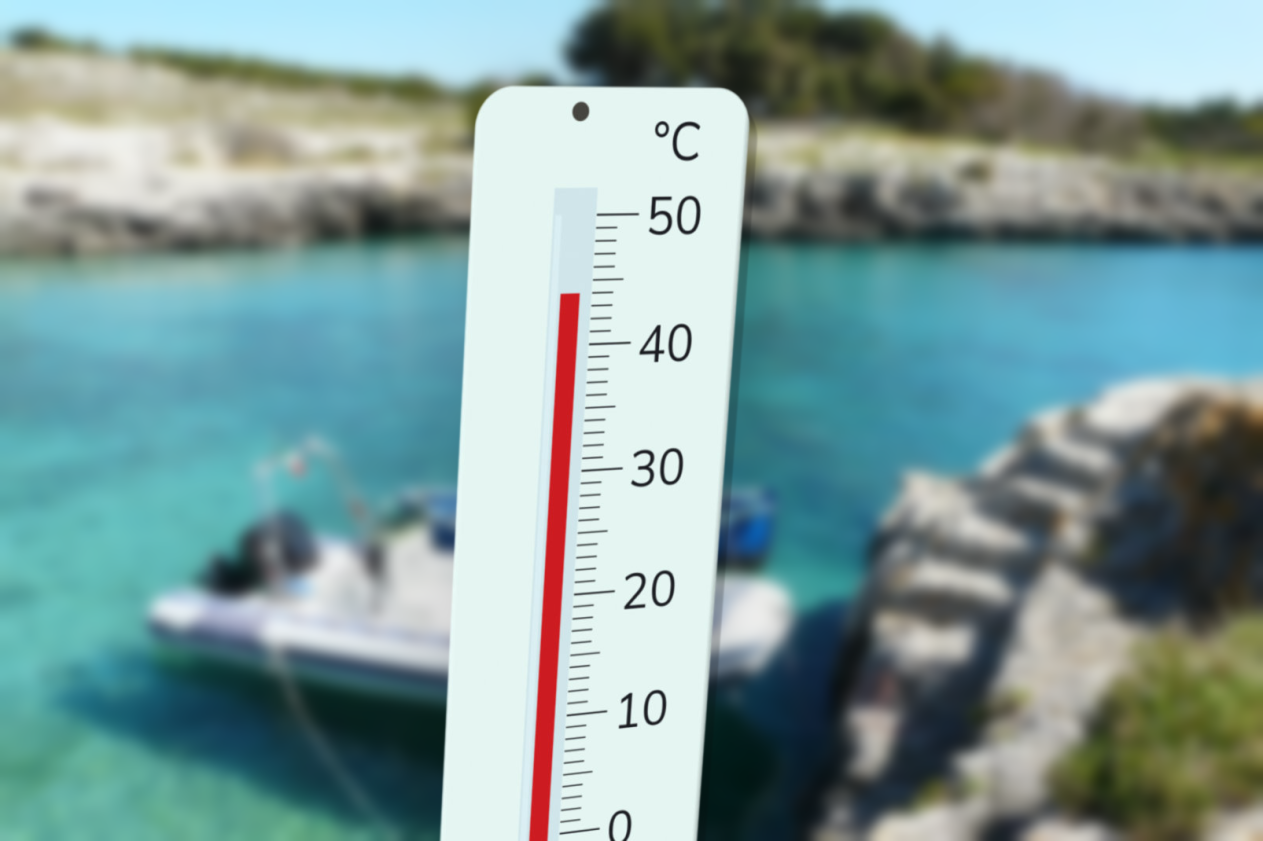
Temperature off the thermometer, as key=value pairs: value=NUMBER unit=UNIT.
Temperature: value=44 unit=°C
